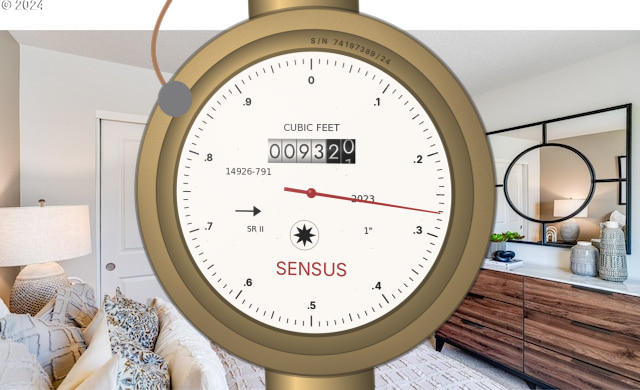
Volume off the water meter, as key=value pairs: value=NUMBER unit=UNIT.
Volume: value=9320.27 unit=ft³
